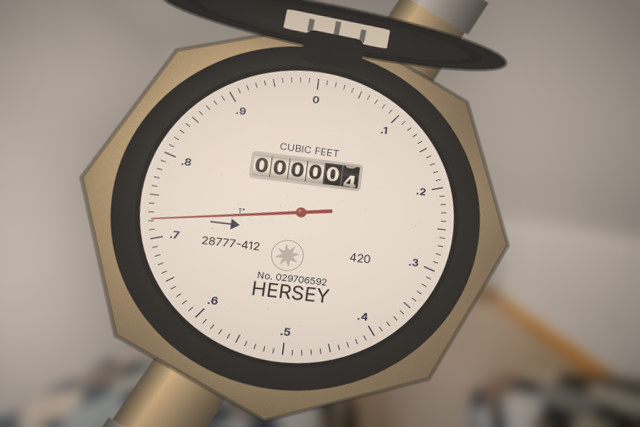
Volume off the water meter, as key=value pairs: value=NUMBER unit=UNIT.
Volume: value=3.72 unit=ft³
